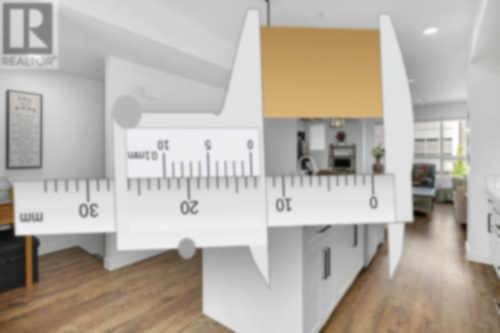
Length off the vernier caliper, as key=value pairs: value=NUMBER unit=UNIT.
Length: value=13.4 unit=mm
